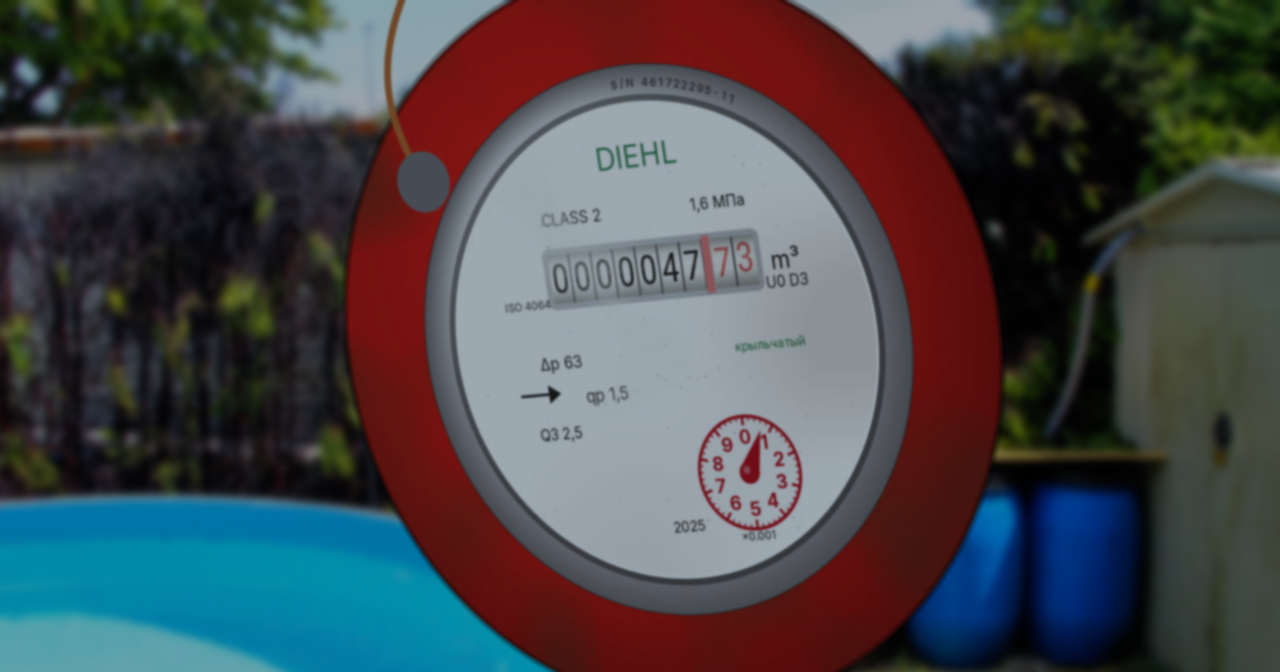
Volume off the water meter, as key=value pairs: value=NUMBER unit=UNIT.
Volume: value=47.730 unit=m³
